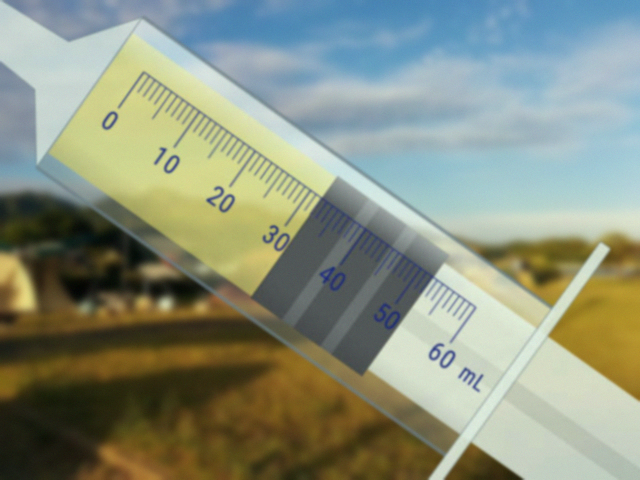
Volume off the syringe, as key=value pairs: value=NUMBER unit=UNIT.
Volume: value=32 unit=mL
